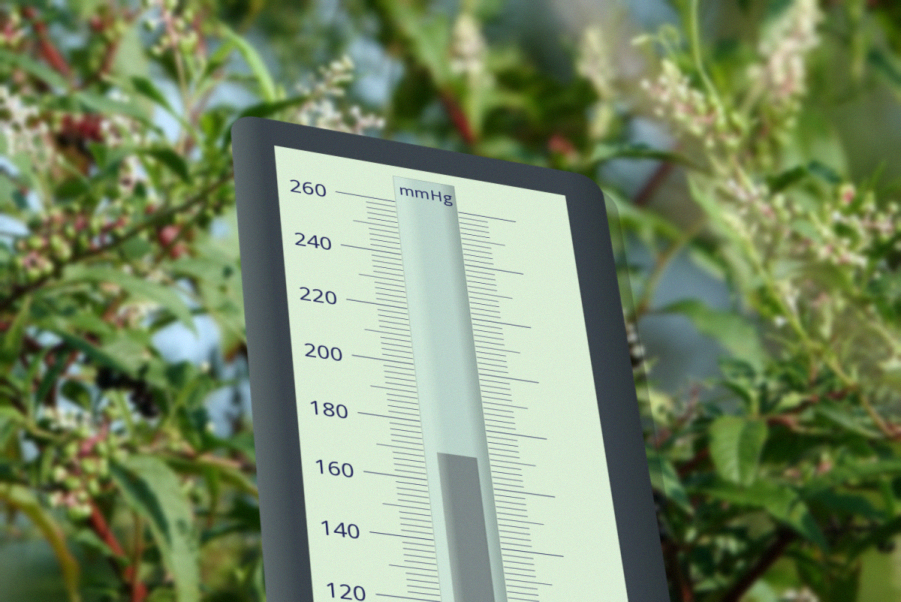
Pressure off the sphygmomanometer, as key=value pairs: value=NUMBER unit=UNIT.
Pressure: value=170 unit=mmHg
